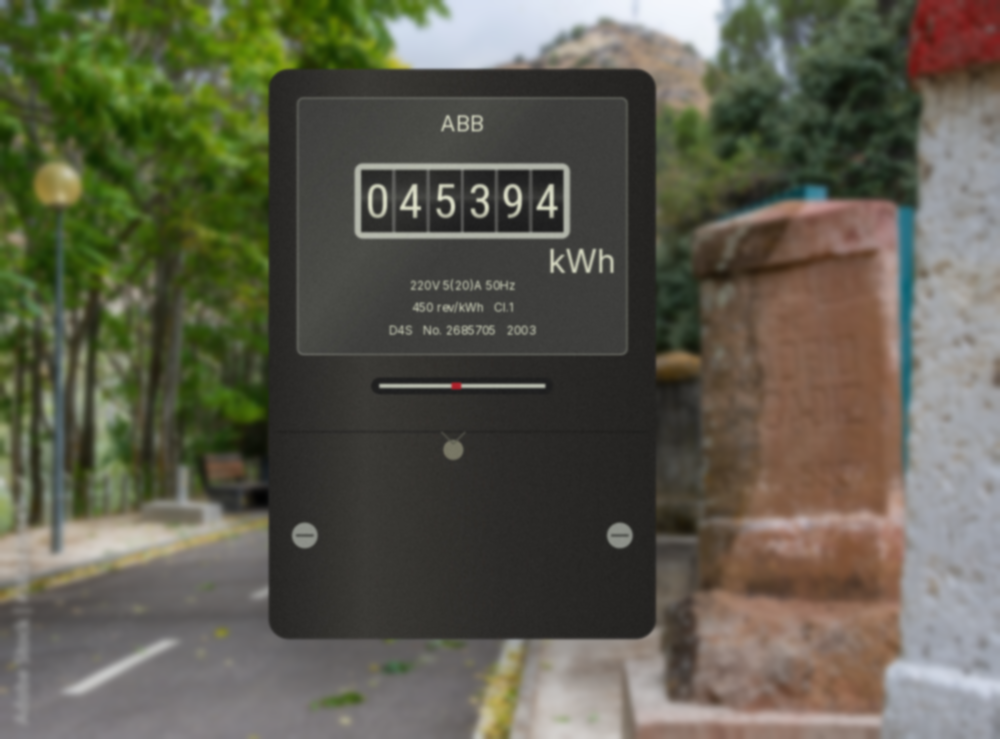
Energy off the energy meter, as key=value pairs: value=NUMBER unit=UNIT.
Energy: value=45394 unit=kWh
